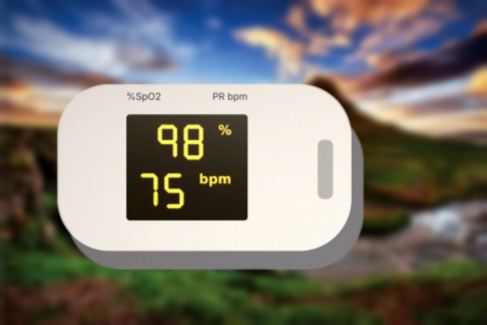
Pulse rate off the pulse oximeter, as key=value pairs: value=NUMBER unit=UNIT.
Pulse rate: value=75 unit=bpm
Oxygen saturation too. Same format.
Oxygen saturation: value=98 unit=%
